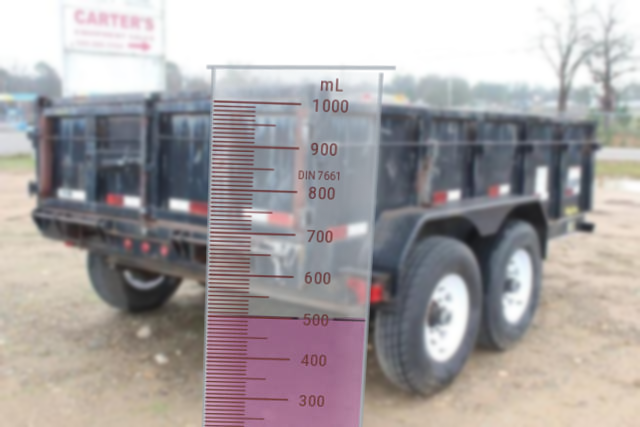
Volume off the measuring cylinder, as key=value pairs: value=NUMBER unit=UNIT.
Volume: value=500 unit=mL
